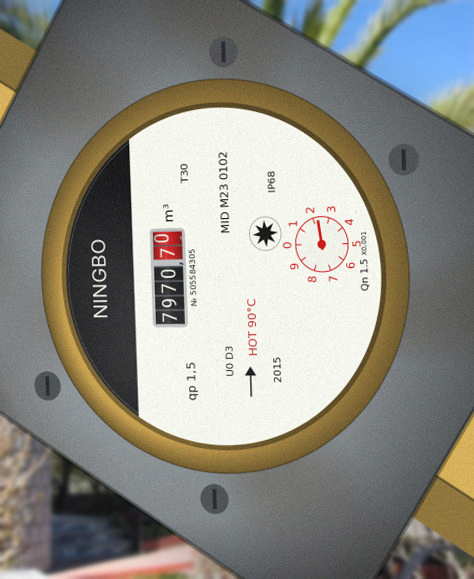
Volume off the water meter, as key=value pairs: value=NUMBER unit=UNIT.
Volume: value=7970.702 unit=m³
